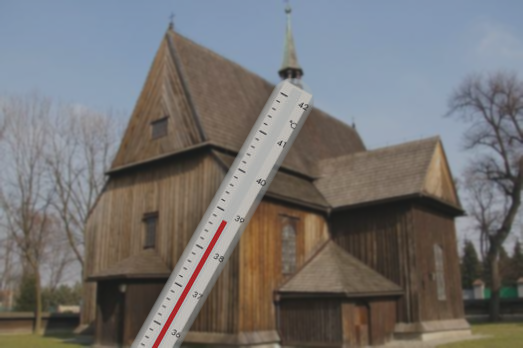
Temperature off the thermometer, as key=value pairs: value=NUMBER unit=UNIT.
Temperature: value=38.8 unit=°C
